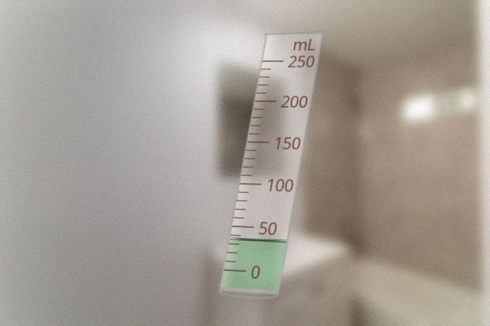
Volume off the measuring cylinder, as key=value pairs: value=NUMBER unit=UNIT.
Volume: value=35 unit=mL
